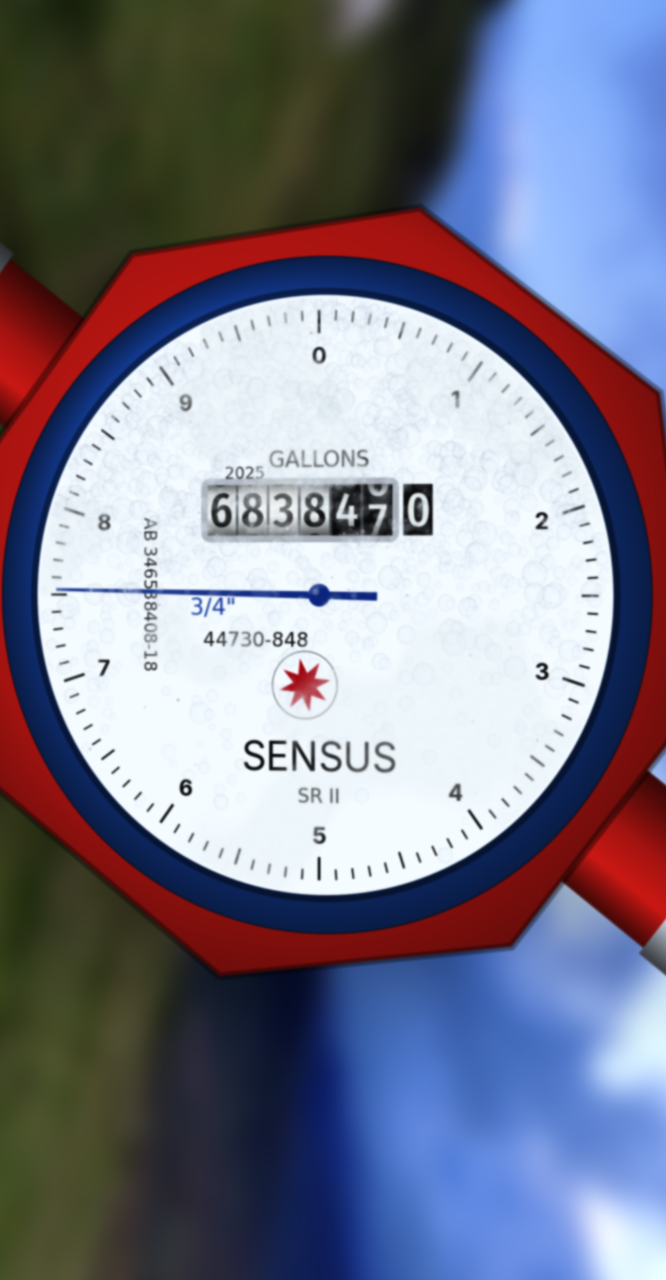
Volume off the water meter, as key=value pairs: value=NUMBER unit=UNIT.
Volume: value=6838467.5 unit=gal
